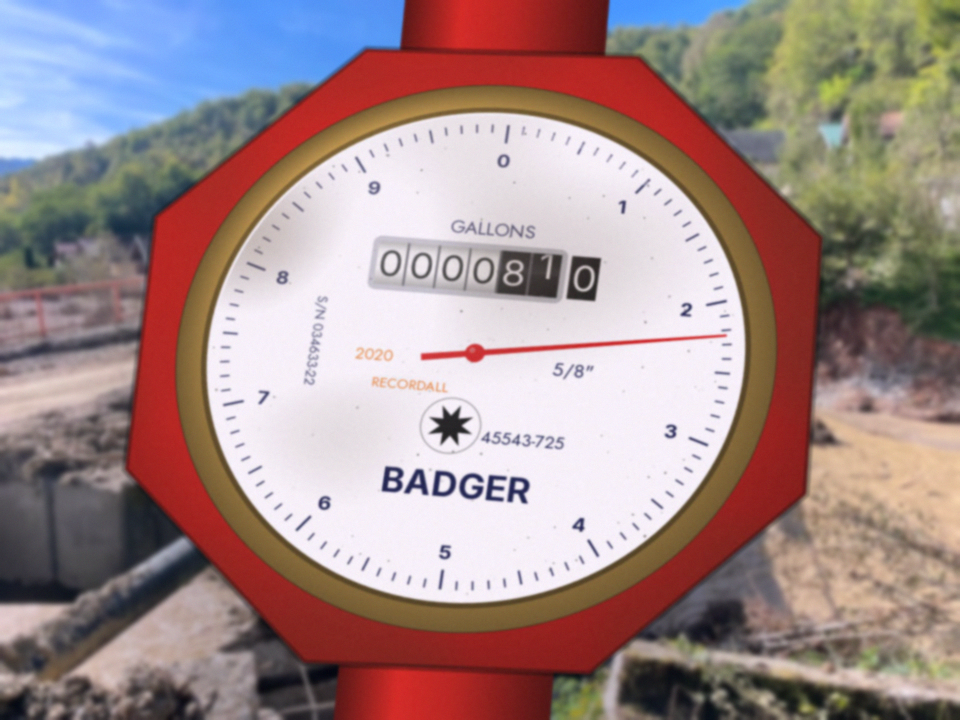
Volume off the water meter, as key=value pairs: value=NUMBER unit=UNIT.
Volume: value=812.2 unit=gal
